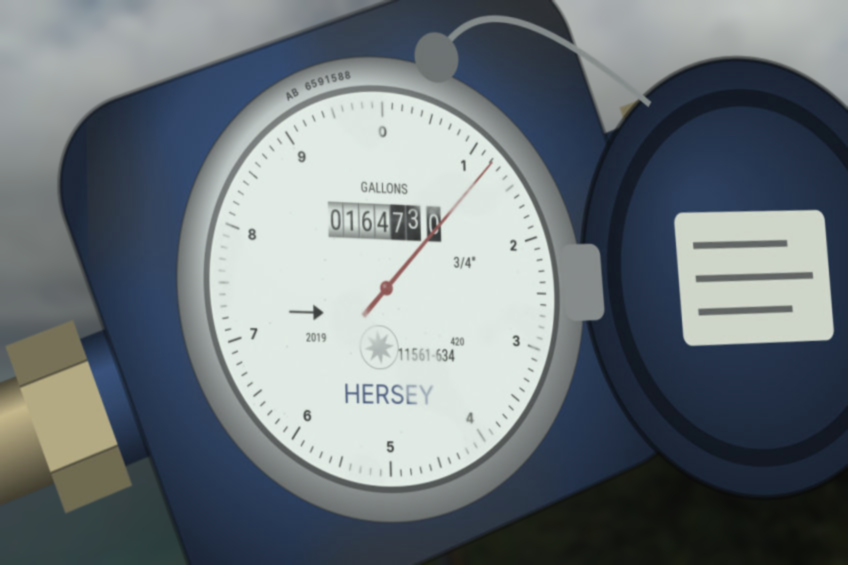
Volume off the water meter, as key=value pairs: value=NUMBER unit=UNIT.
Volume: value=164731.2 unit=gal
